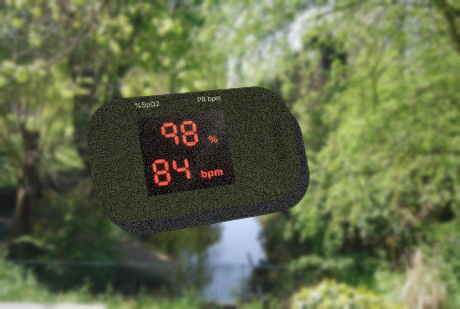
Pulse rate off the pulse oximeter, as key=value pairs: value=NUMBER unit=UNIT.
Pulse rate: value=84 unit=bpm
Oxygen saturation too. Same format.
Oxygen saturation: value=98 unit=%
